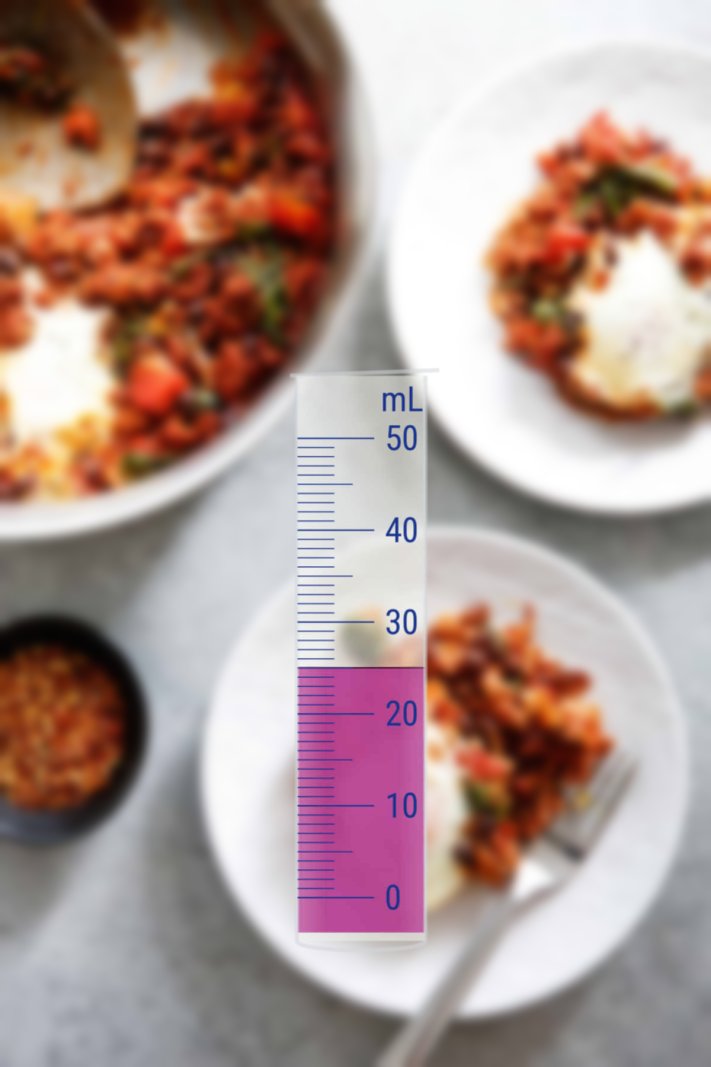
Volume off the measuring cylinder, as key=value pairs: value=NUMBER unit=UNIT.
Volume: value=25 unit=mL
